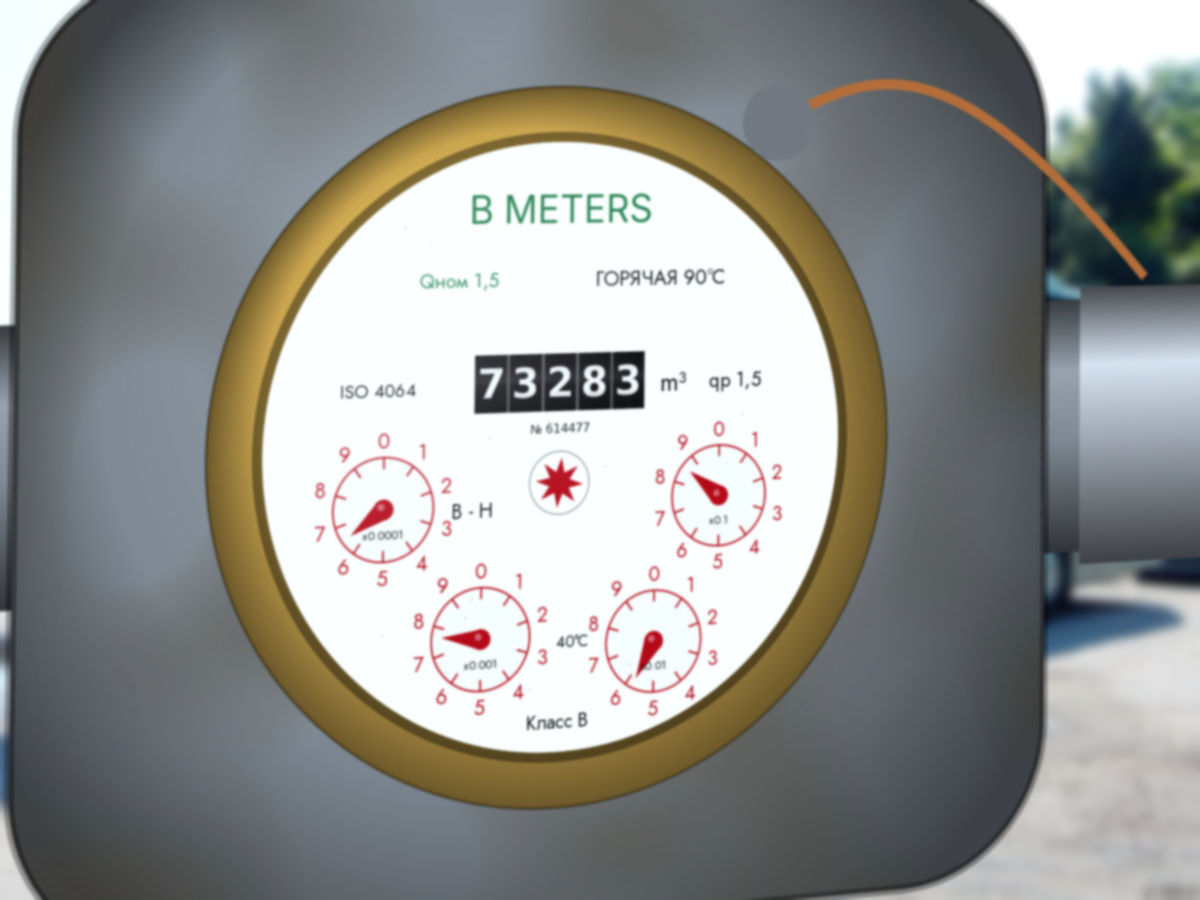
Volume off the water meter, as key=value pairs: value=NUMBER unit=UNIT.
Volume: value=73283.8576 unit=m³
